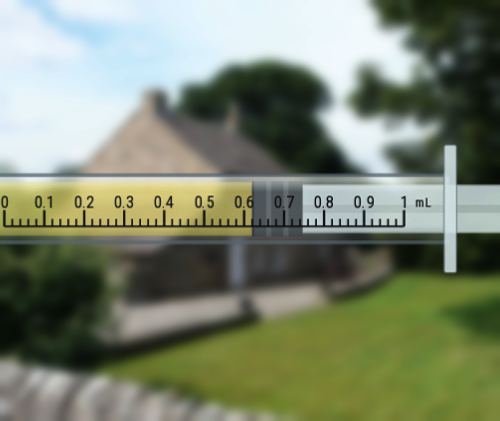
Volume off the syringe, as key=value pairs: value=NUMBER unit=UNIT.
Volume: value=0.62 unit=mL
